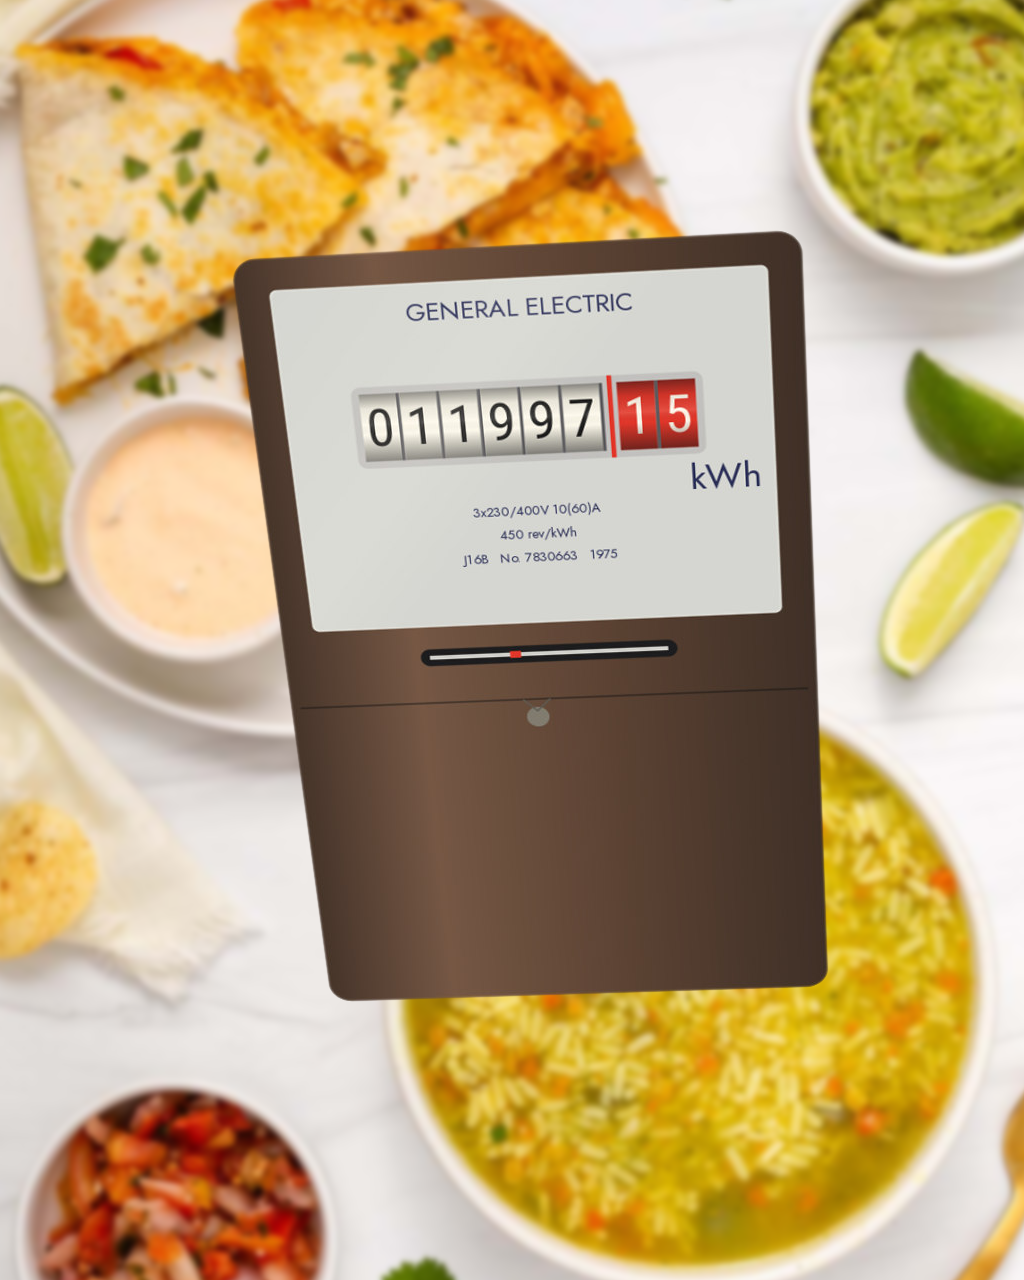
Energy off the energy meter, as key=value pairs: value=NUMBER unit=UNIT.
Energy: value=11997.15 unit=kWh
